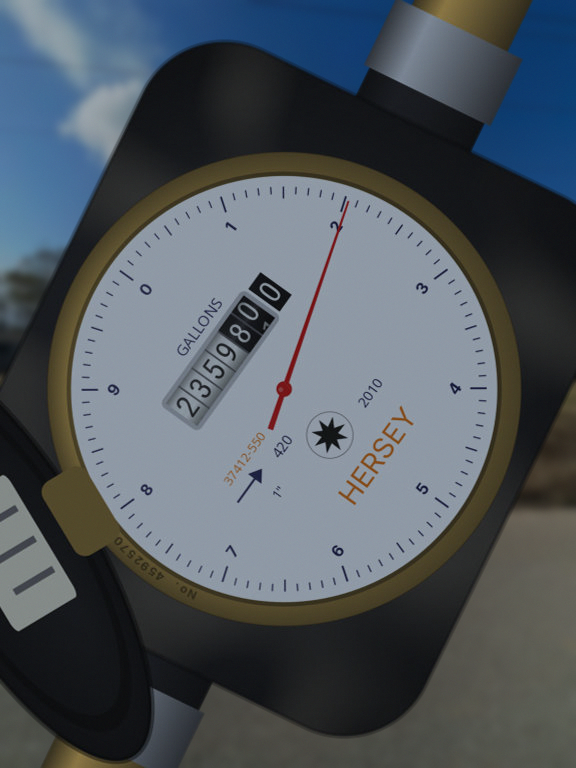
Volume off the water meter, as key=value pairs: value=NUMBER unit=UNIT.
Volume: value=2359802.0 unit=gal
